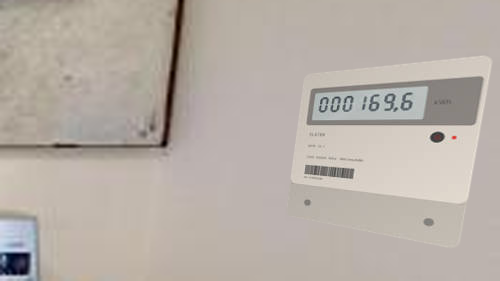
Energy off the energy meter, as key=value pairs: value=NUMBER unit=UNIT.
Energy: value=169.6 unit=kWh
